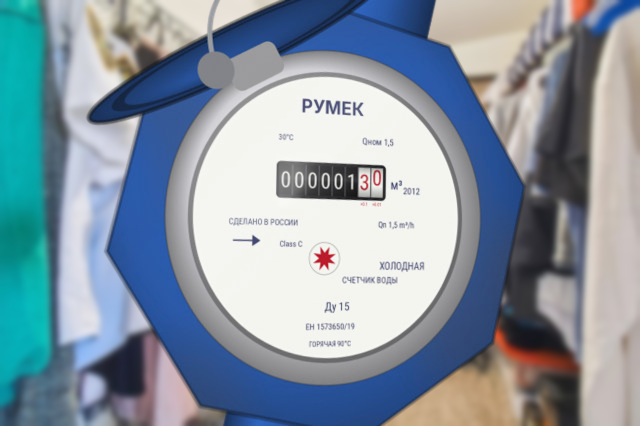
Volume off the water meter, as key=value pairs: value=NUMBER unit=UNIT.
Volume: value=1.30 unit=m³
